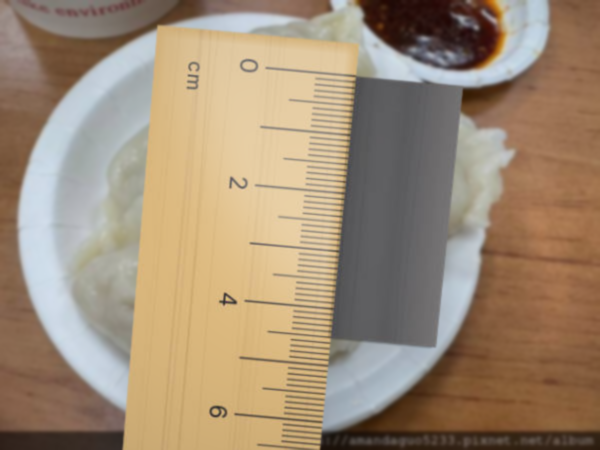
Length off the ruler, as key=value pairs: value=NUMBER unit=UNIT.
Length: value=4.5 unit=cm
